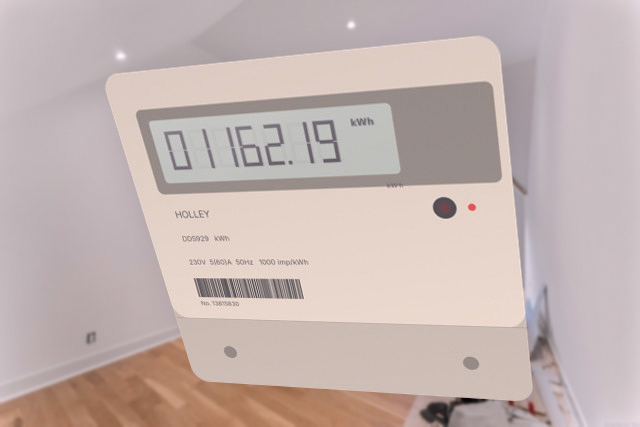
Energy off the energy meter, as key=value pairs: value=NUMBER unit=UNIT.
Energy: value=1162.19 unit=kWh
